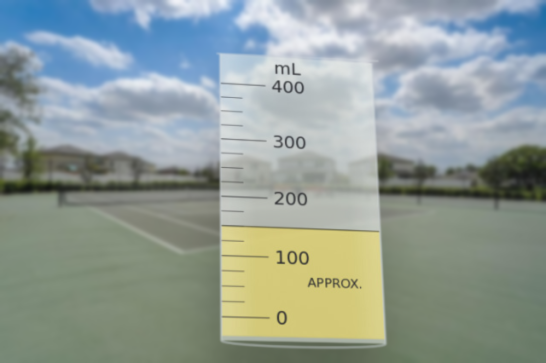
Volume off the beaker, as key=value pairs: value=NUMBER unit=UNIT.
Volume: value=150 unit=mL
